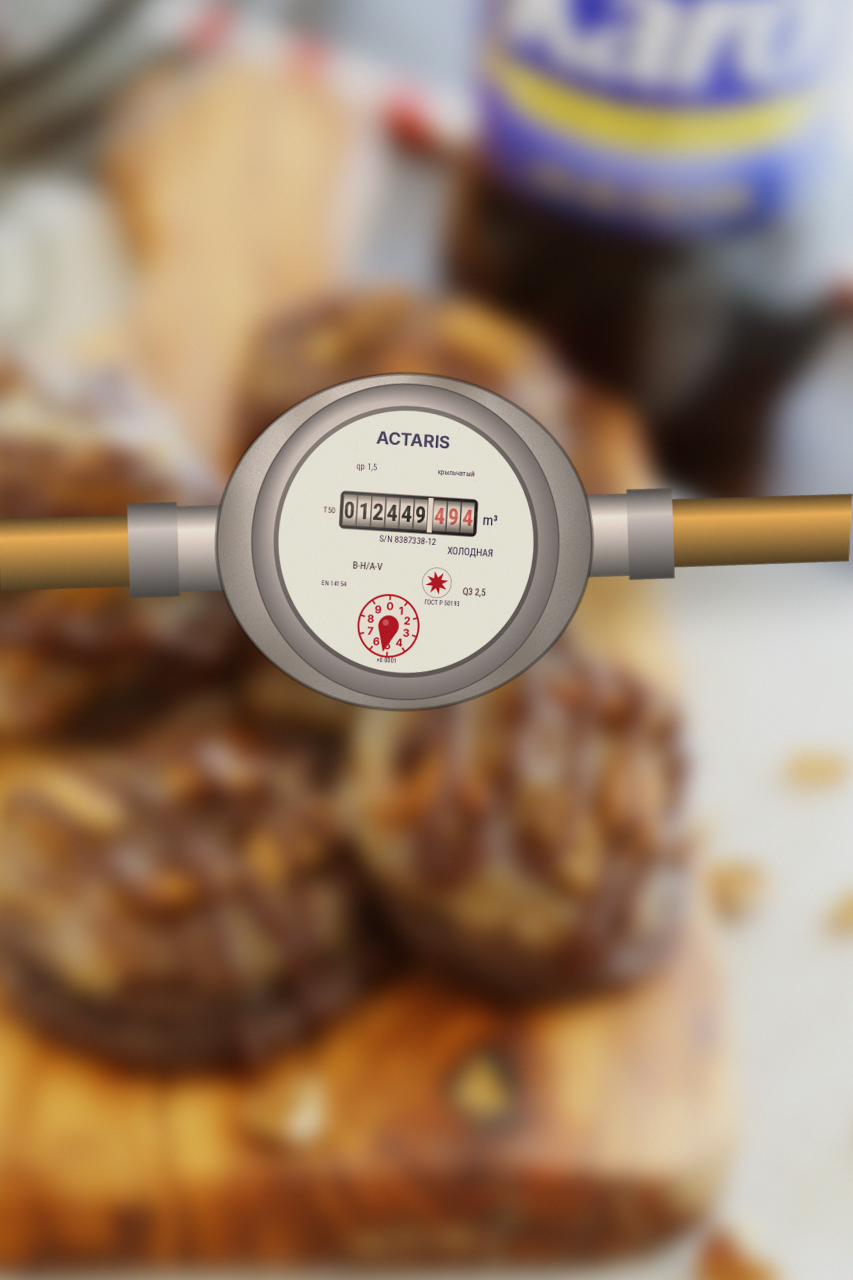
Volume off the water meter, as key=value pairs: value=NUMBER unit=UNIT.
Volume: value=12449.4945 unit=m³
